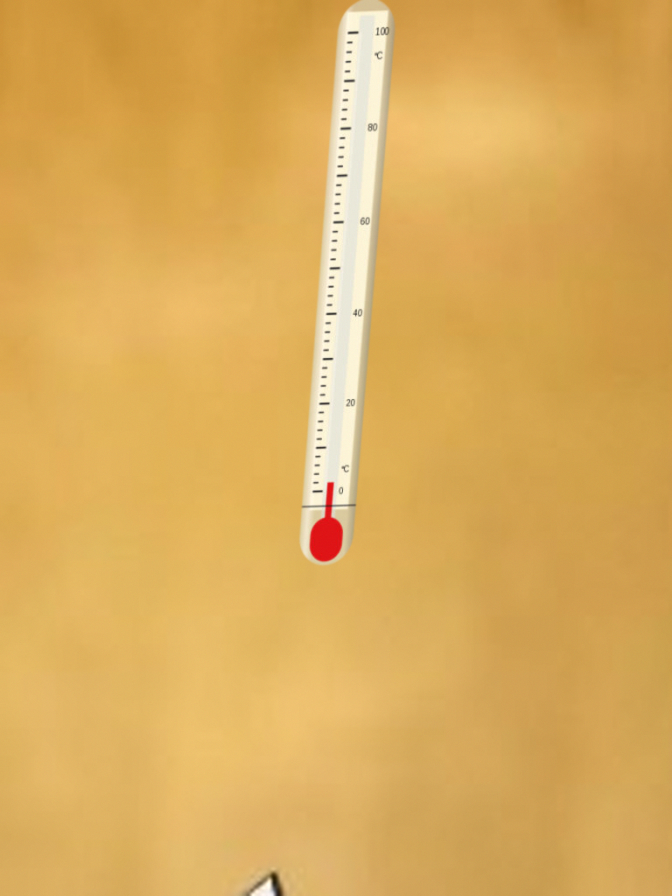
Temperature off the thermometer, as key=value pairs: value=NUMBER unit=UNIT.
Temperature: value=2 unit=°C
